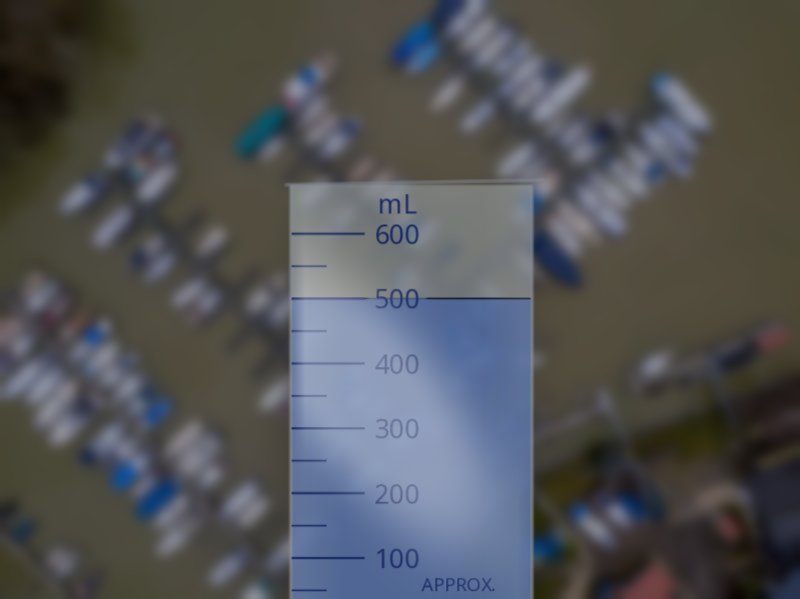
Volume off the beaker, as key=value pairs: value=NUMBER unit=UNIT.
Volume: value=500 unit=mL
